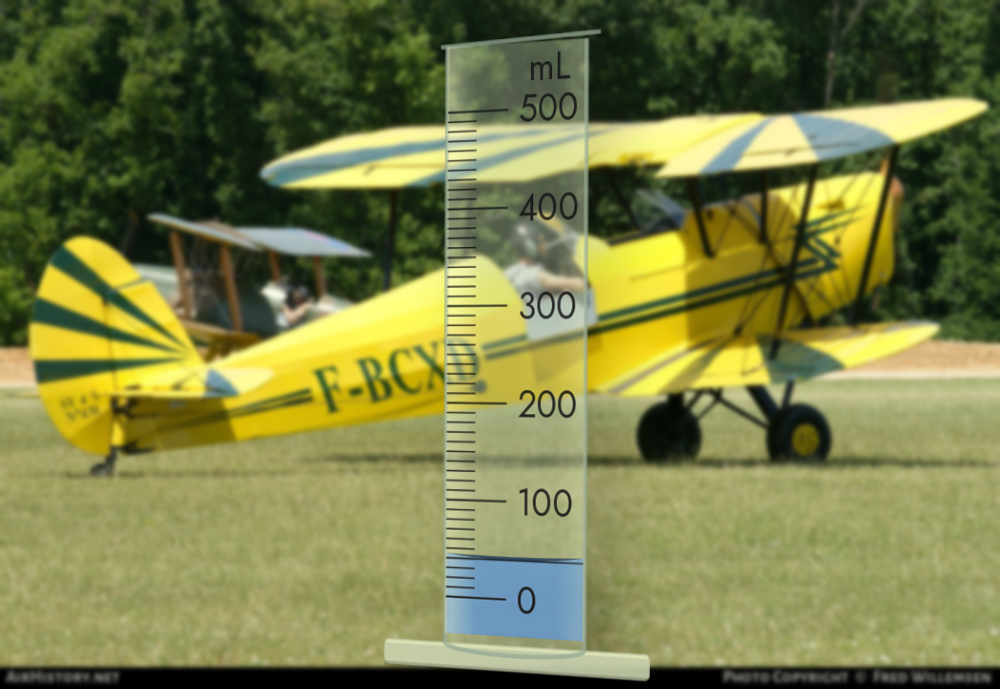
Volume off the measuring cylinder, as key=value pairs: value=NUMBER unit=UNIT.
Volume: value=40 unit=mL
